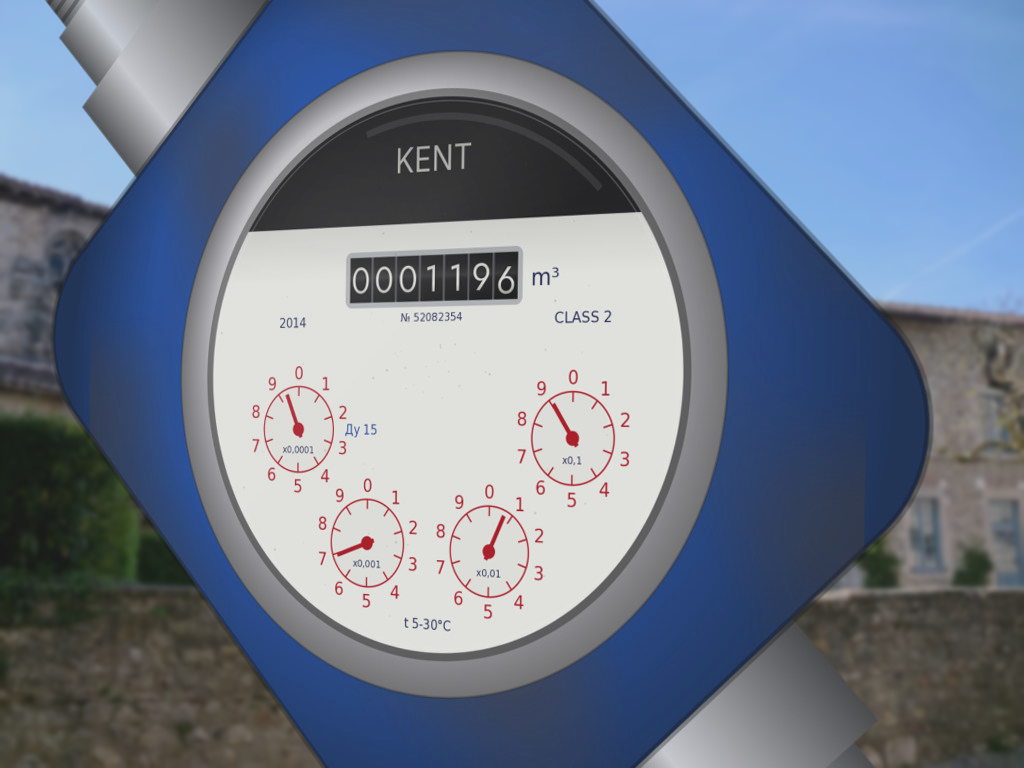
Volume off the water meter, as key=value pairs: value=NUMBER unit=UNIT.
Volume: value=1195.9069 unit=m³
